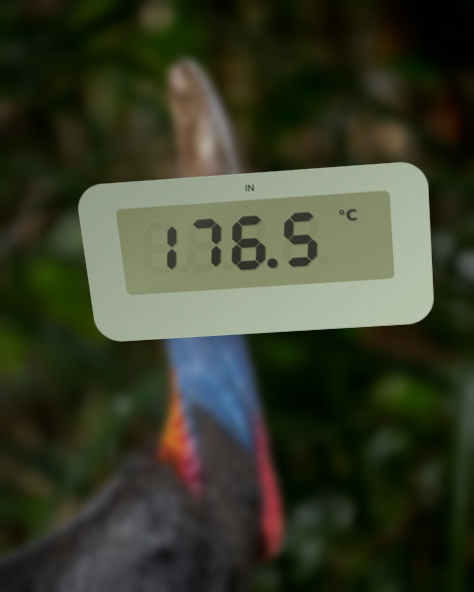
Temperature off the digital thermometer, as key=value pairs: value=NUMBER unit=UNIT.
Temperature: value=176.5 unit=°C
